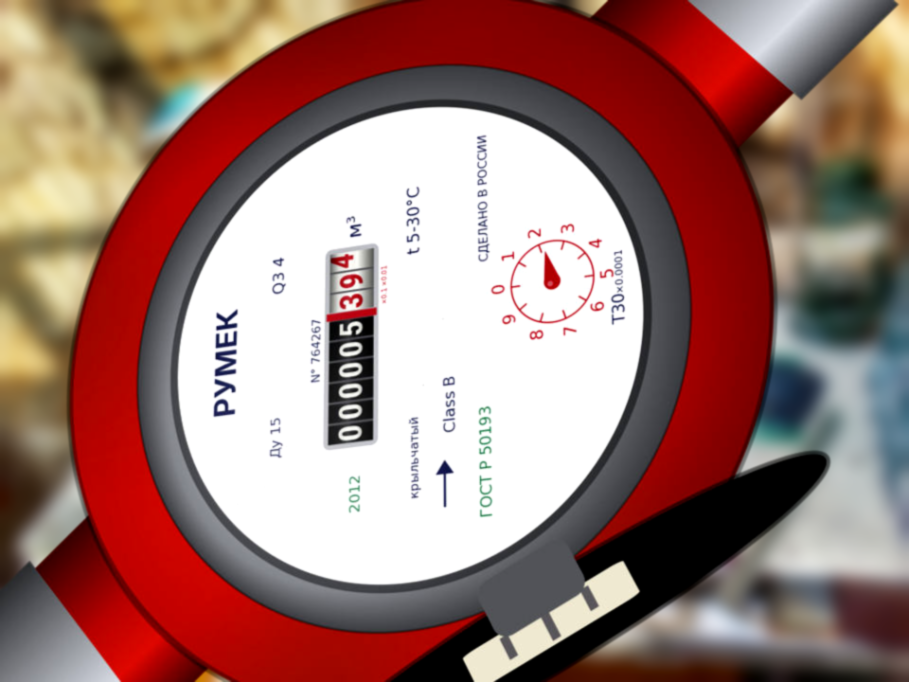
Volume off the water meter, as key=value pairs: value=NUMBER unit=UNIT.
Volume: value=5.3942 unit=m³
